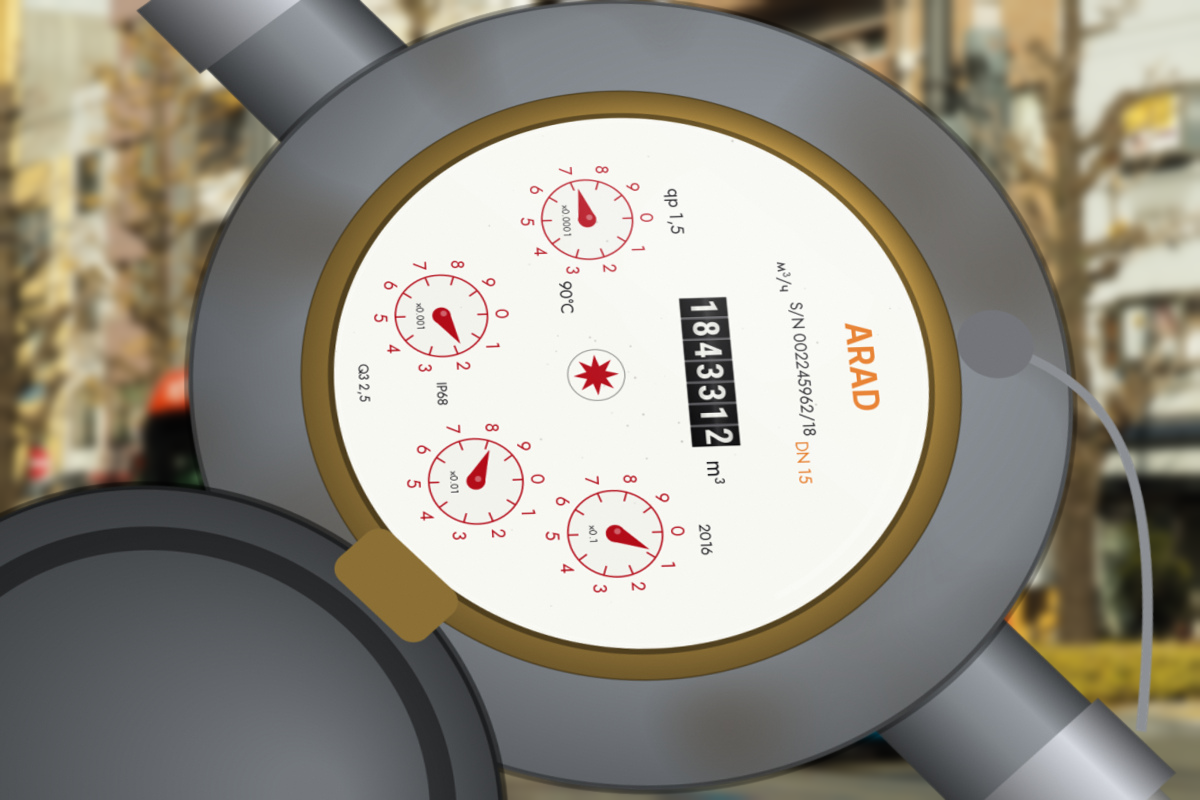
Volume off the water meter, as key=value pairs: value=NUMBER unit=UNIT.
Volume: value=1843312.0817 unit=m³
